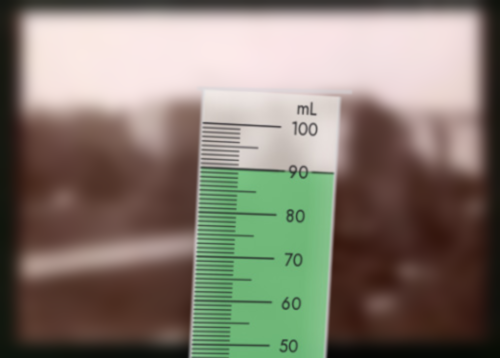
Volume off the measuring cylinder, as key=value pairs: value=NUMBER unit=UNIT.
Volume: value=90 unit=mL
